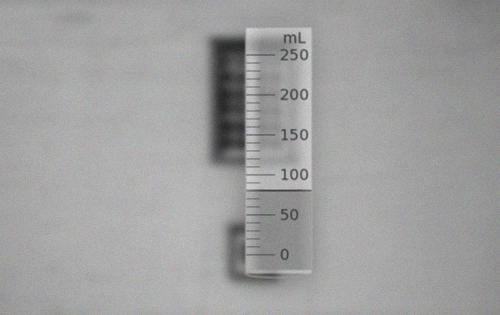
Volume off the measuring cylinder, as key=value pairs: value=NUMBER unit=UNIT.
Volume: value=80 unit=mL
